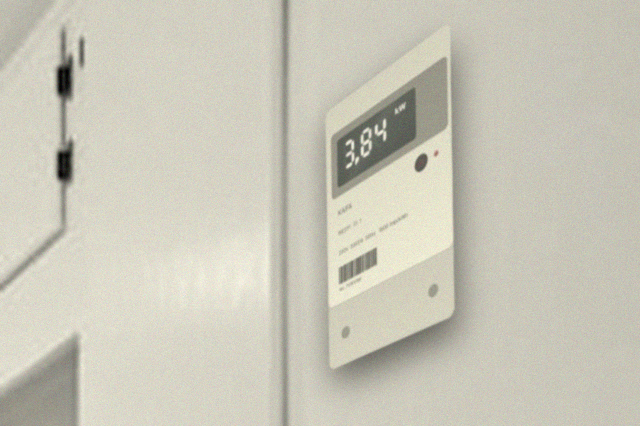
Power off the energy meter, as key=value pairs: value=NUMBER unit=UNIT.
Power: value=3.84 unit=kW
